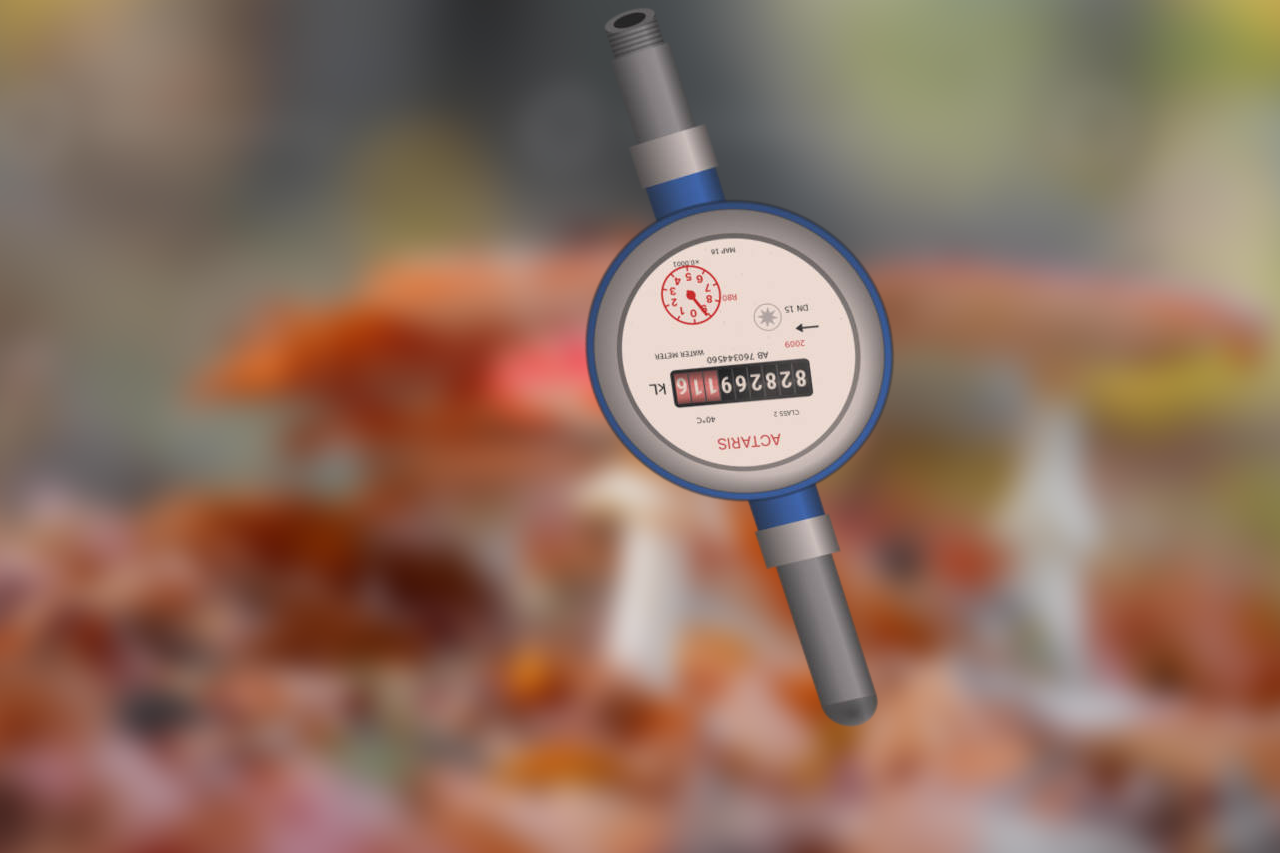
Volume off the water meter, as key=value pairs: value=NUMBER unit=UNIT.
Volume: value=828269.1159 unit=kL
